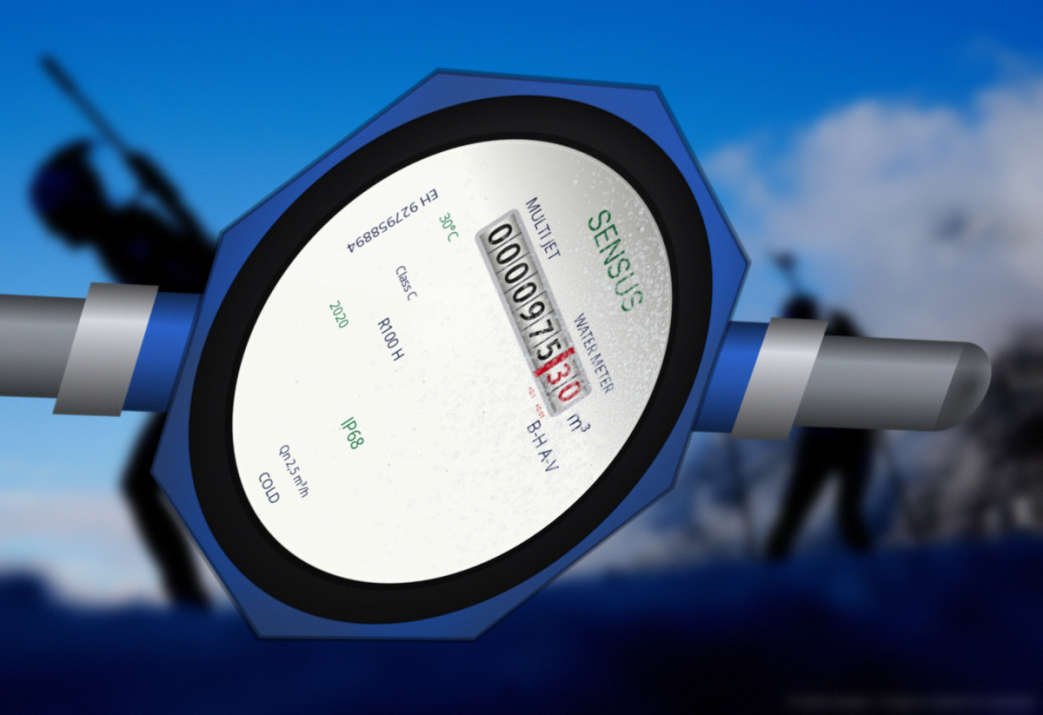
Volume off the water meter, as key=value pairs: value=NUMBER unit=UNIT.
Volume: value=975.30 unit=m³
